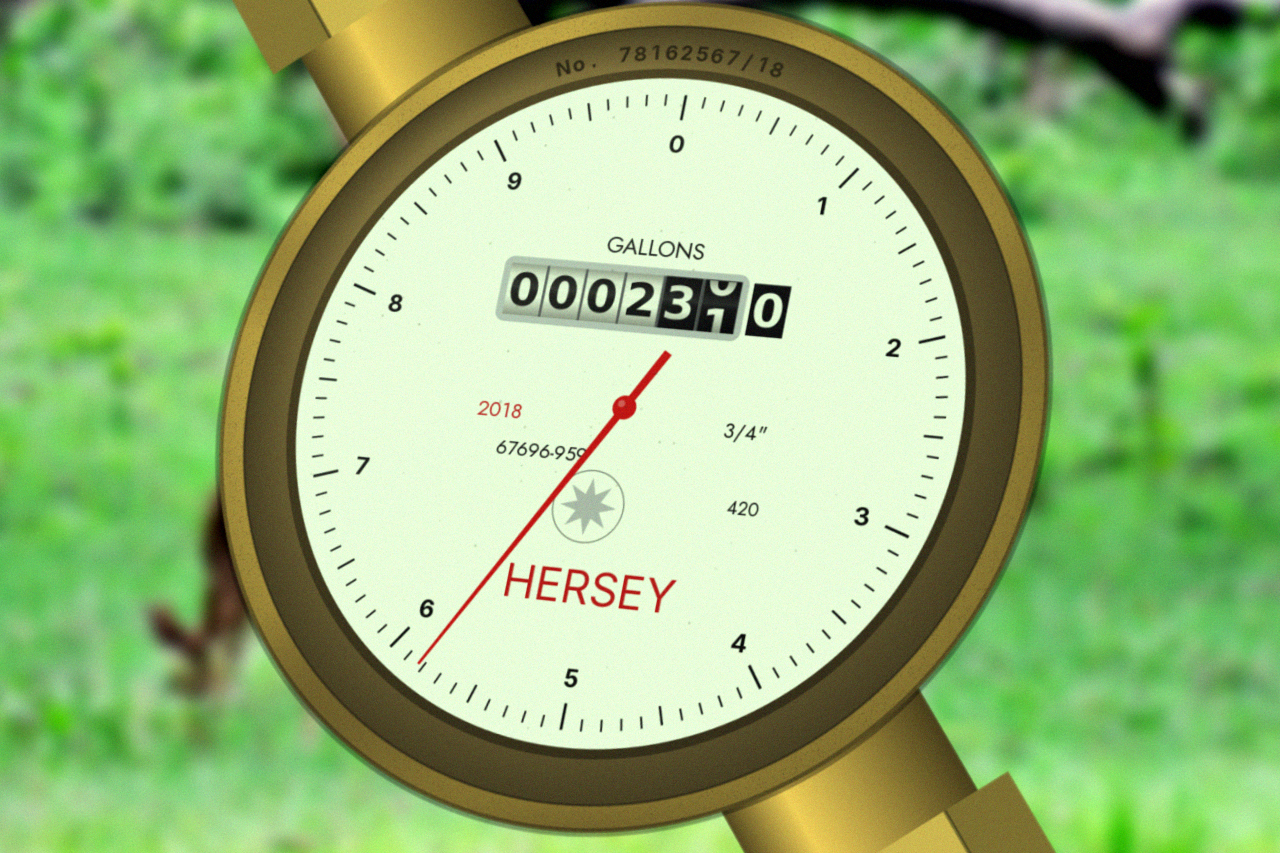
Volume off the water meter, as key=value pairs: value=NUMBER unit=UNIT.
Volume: value=2305.8 unit=gal
